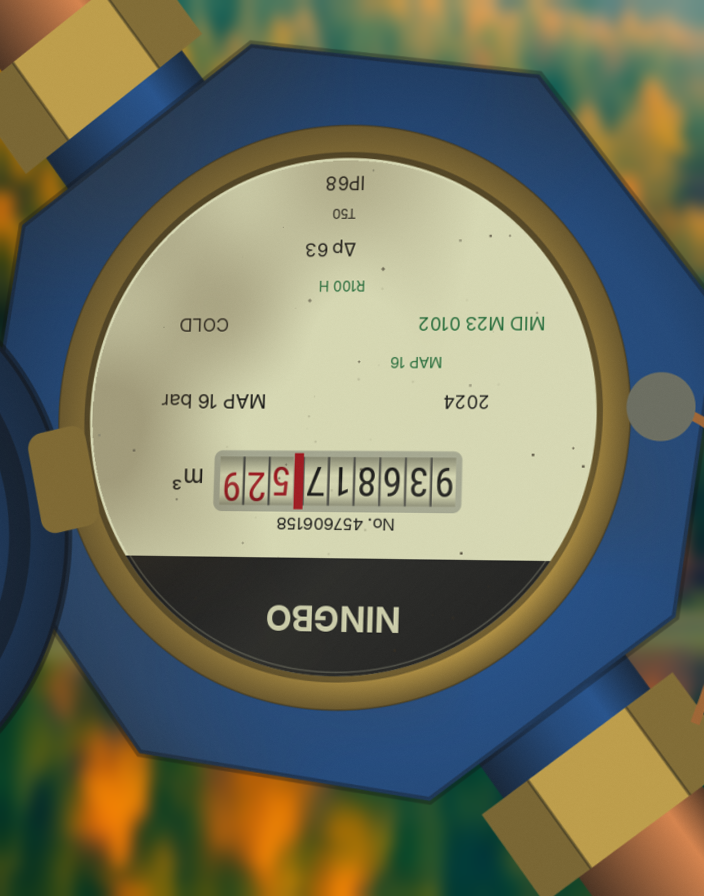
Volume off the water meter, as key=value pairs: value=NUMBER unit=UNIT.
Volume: value=936817.529 unit=m³
